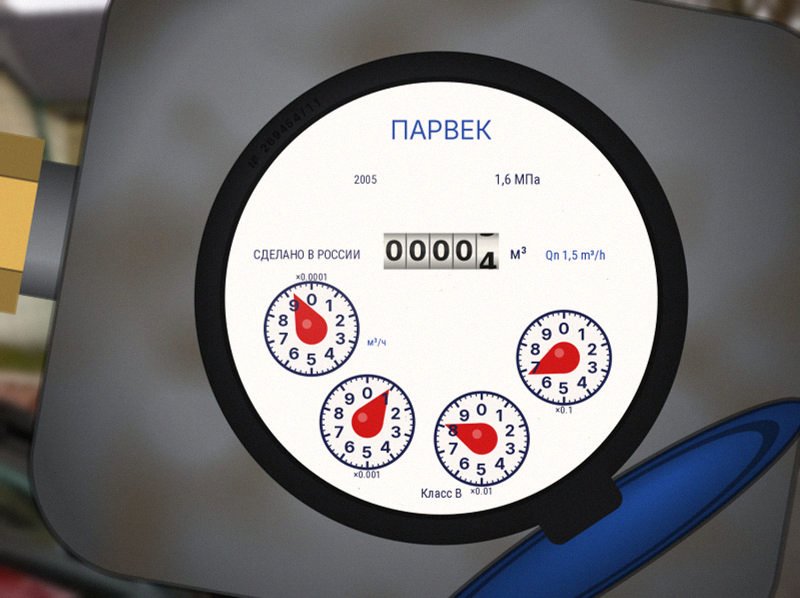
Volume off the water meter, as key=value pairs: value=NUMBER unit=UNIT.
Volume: value=3.6809 unit=m³
